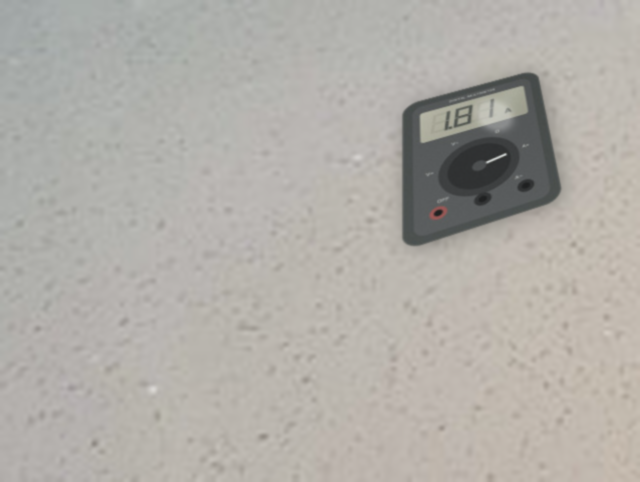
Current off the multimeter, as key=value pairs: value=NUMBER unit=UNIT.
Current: value=1.81 unit=A
